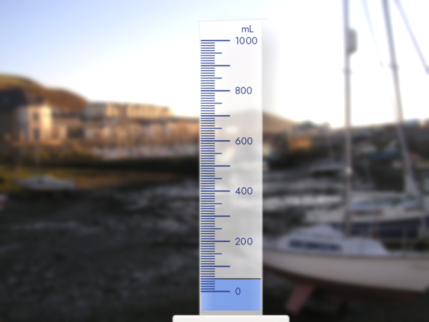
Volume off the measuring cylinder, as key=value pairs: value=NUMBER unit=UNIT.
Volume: value=50 unit=mL
